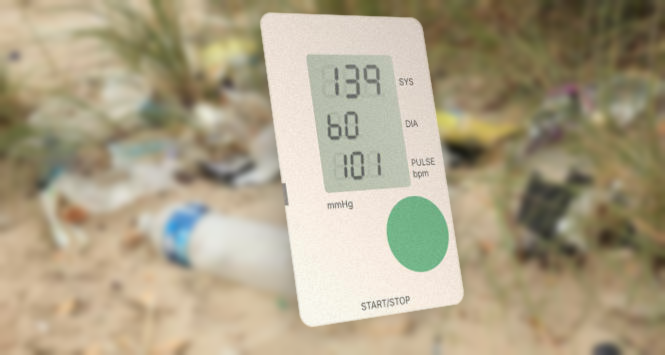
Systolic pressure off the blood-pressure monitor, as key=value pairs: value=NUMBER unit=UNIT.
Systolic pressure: value=139 unit=mmHg
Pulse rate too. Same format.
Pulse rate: value=101 unit=bpm
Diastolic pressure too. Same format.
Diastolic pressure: value=60 unit=mmHg
